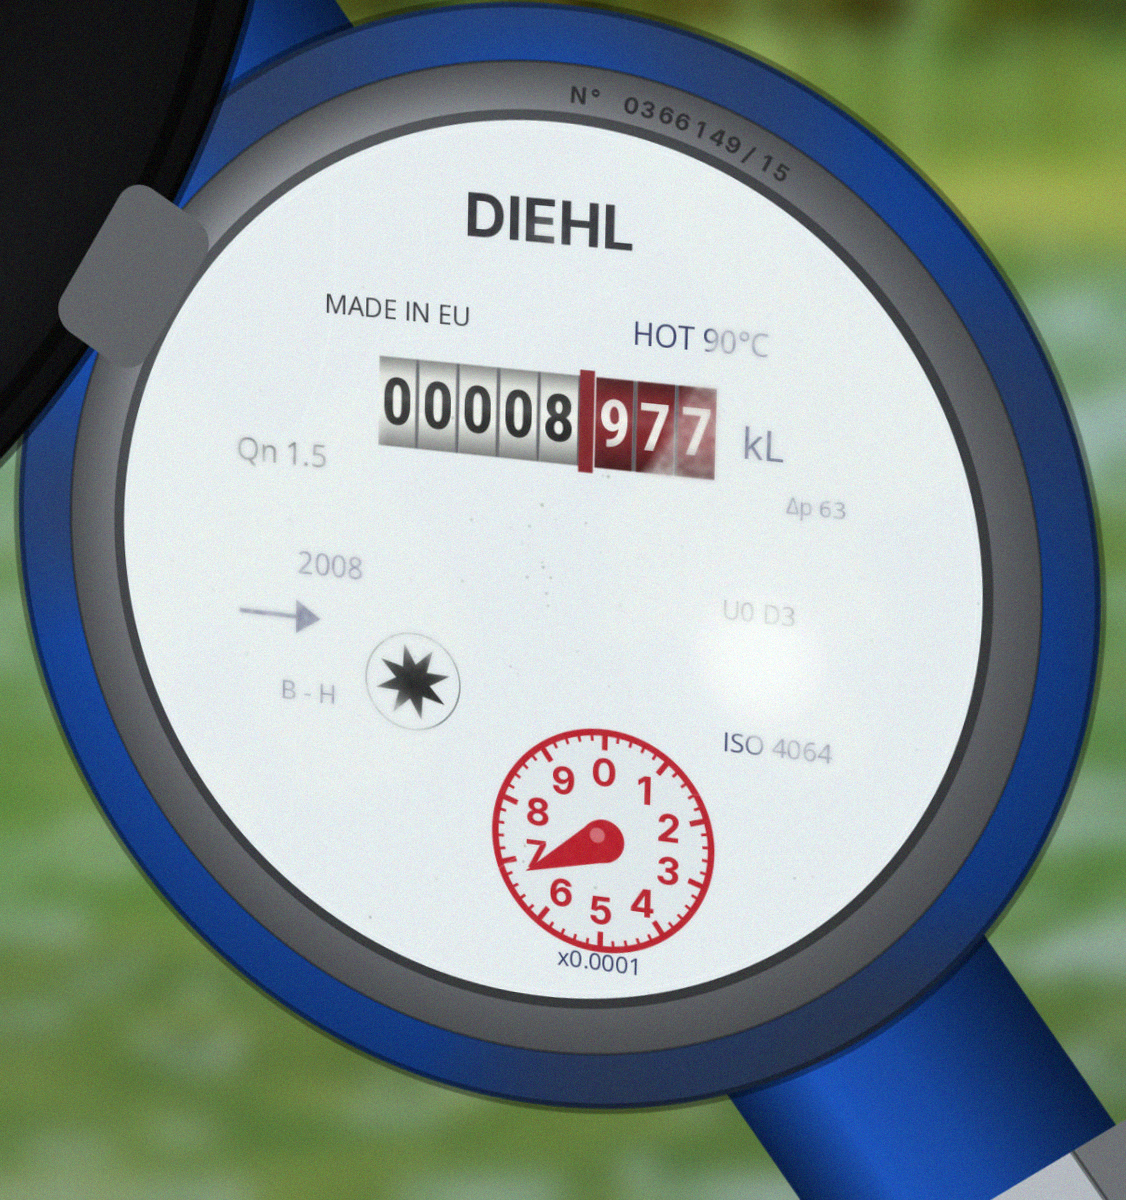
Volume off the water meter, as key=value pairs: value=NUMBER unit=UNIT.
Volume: value=8.9776 unit=kL
